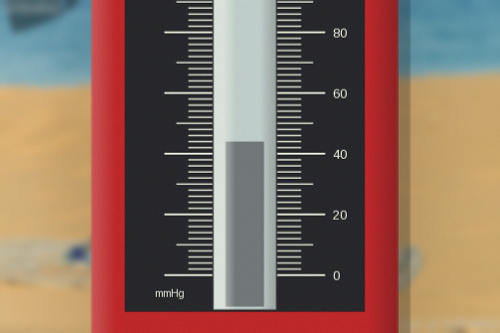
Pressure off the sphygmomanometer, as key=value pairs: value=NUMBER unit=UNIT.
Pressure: value=44 unit=mmHg
